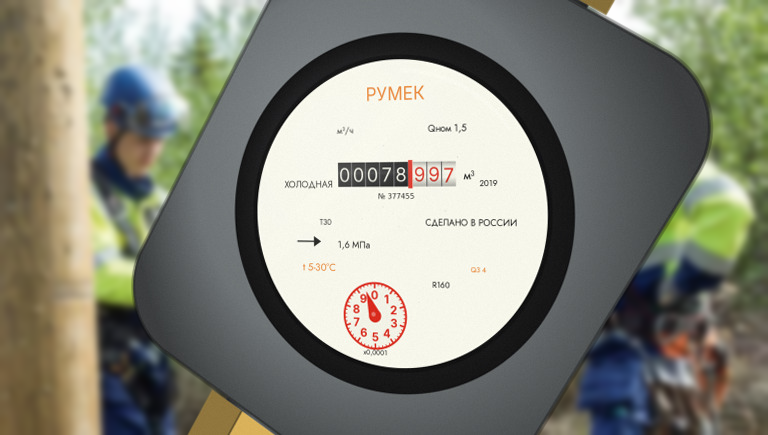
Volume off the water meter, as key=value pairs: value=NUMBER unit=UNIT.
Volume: value=78.9969 unit=m³
